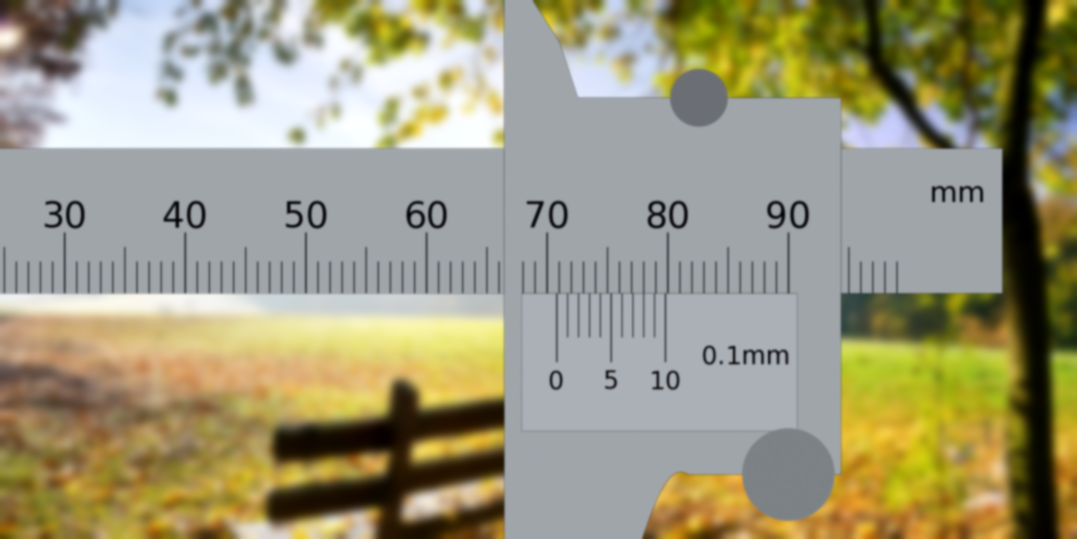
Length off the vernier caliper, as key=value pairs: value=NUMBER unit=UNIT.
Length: value=70.8 unit=mm
